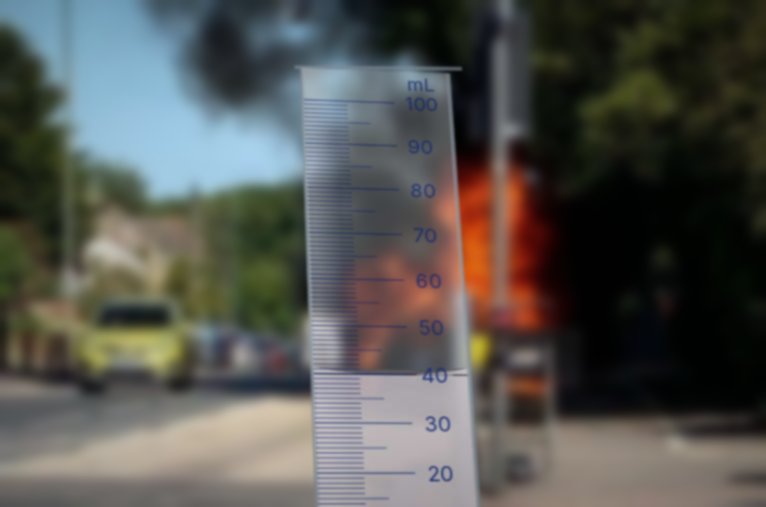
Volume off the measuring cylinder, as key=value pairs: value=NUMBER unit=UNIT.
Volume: value=40 unit=mL
